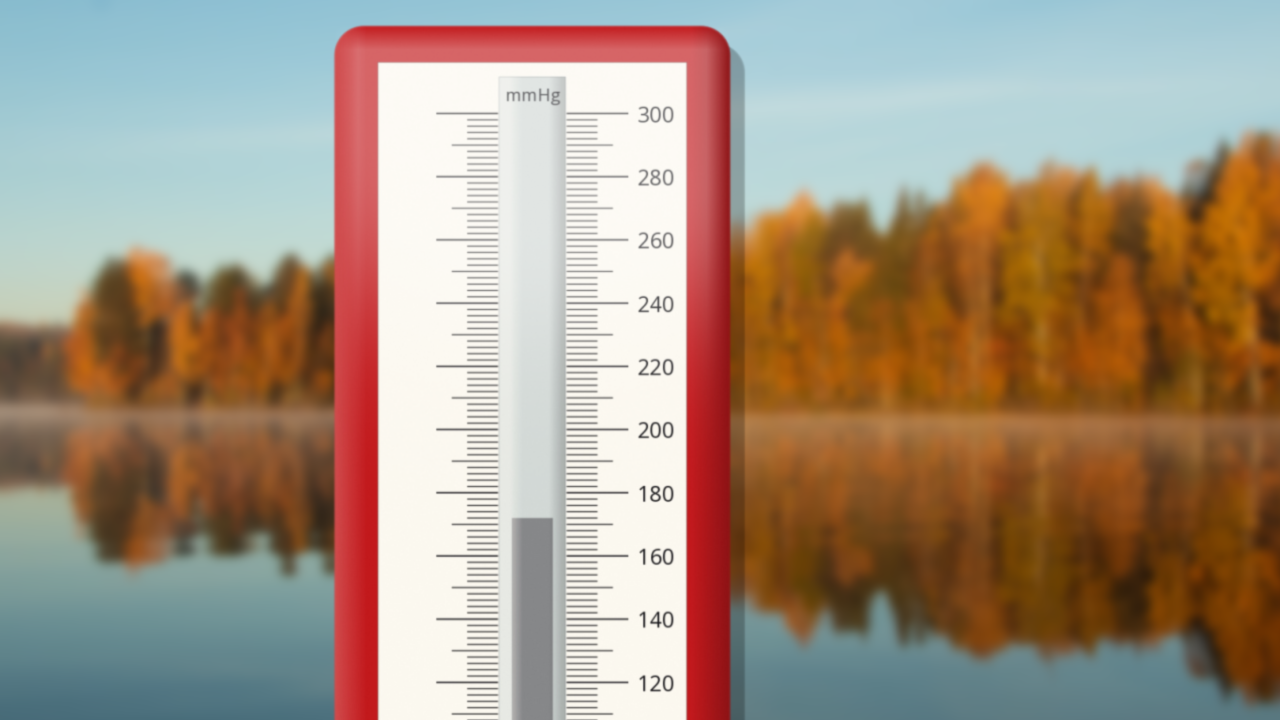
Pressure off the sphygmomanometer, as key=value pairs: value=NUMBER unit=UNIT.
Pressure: value=172 unit=mmHg
